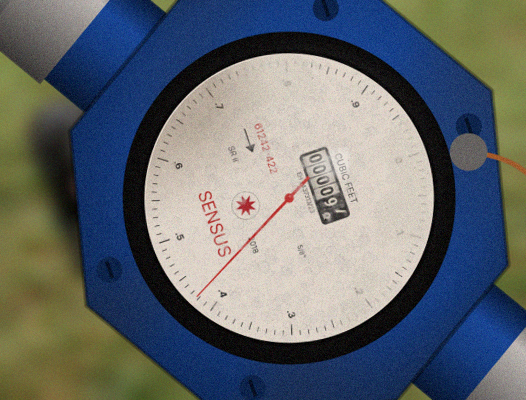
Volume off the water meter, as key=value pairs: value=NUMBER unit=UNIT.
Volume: value=97.42 unit=ft³
